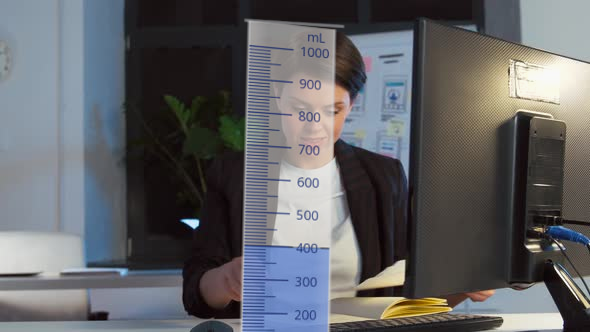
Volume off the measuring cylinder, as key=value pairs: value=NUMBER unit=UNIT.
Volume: value=400 unit=mL
